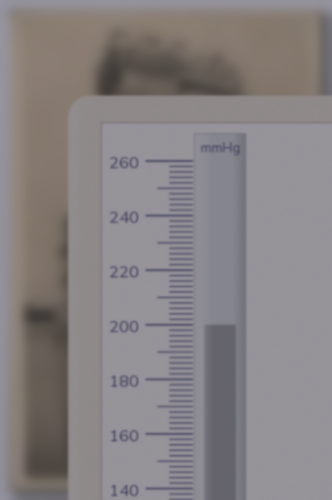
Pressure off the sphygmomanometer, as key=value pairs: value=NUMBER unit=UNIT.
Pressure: value=200 unit=mmHg
